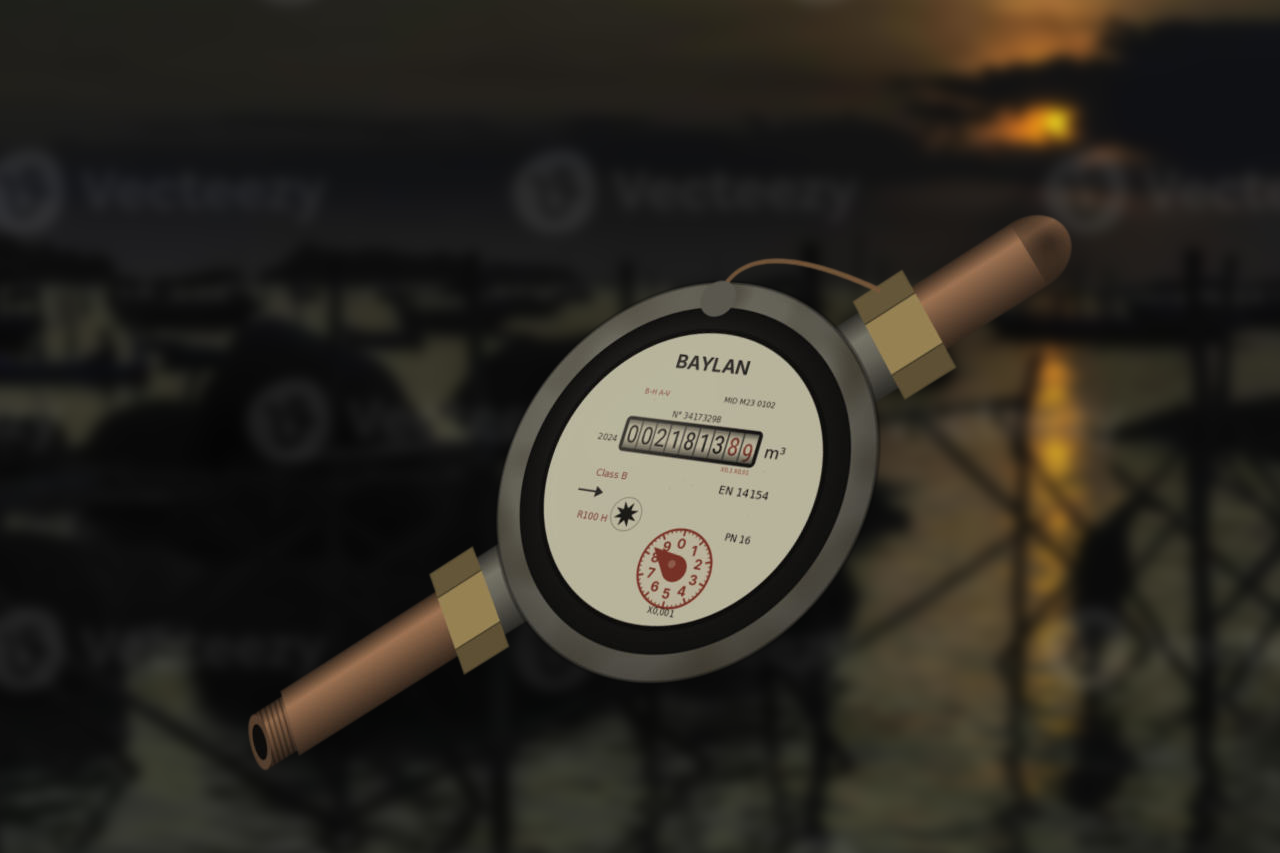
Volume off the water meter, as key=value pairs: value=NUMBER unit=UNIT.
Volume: value=21813.888 unit=m³
